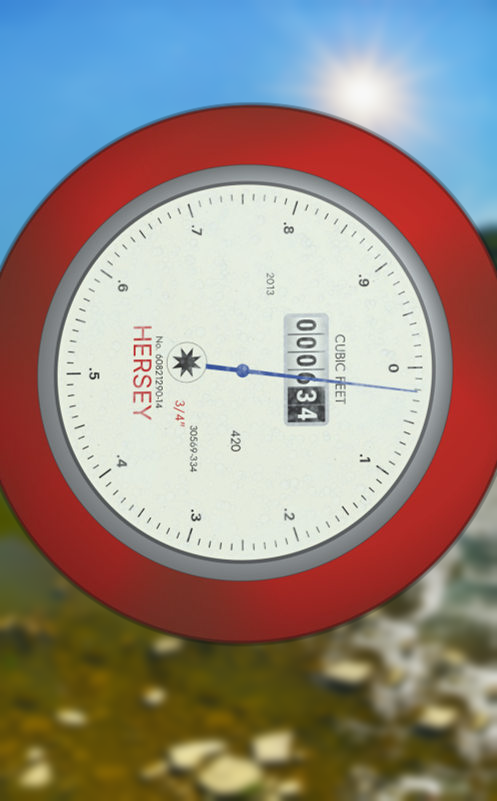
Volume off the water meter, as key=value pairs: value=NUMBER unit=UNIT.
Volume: value=634.02 unit=ft³
